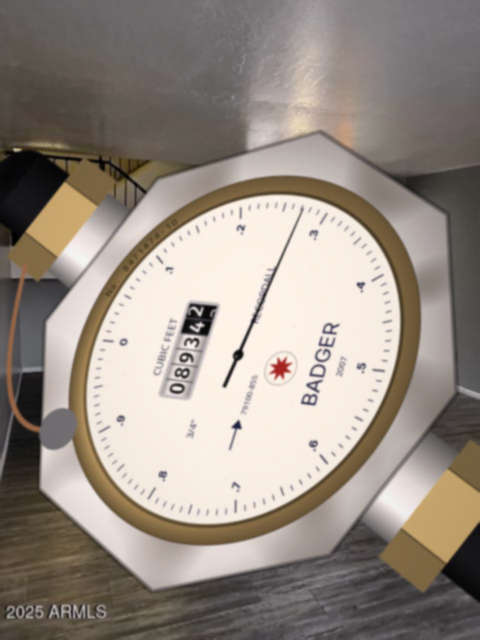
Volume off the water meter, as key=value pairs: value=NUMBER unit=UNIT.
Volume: value=89342.27 unit=ft³
